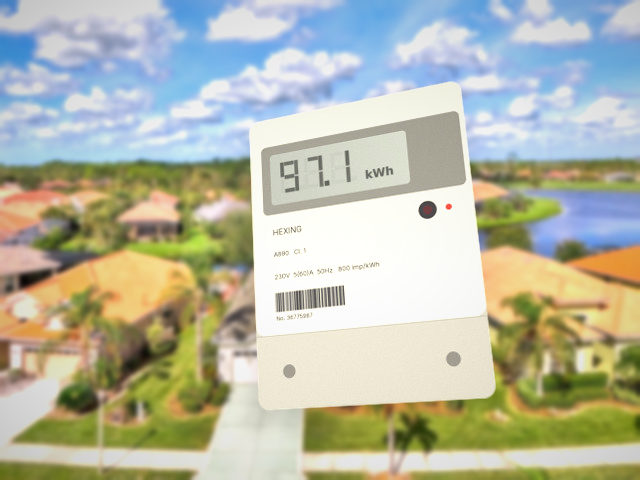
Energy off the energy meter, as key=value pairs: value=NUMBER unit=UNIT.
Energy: value=97.1 unit=kWh
